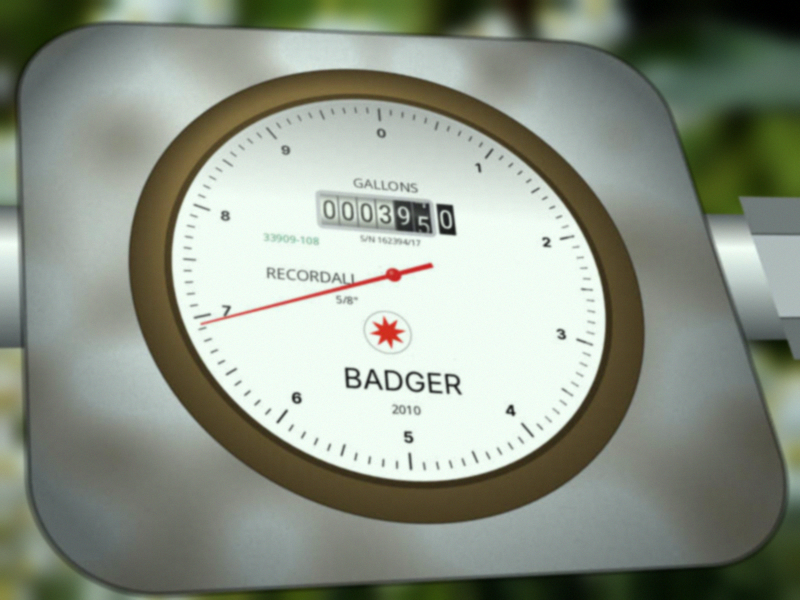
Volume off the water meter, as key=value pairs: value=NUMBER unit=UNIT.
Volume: value=3946.9 unit=gal
